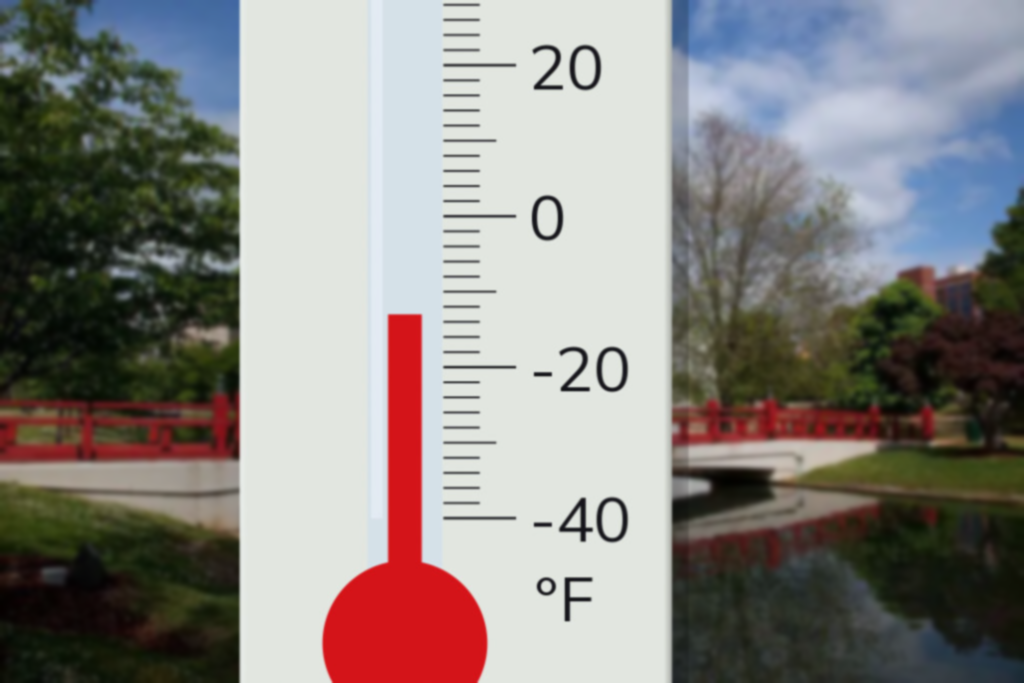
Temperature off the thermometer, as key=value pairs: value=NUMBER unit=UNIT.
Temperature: value=-13 unit=°F
